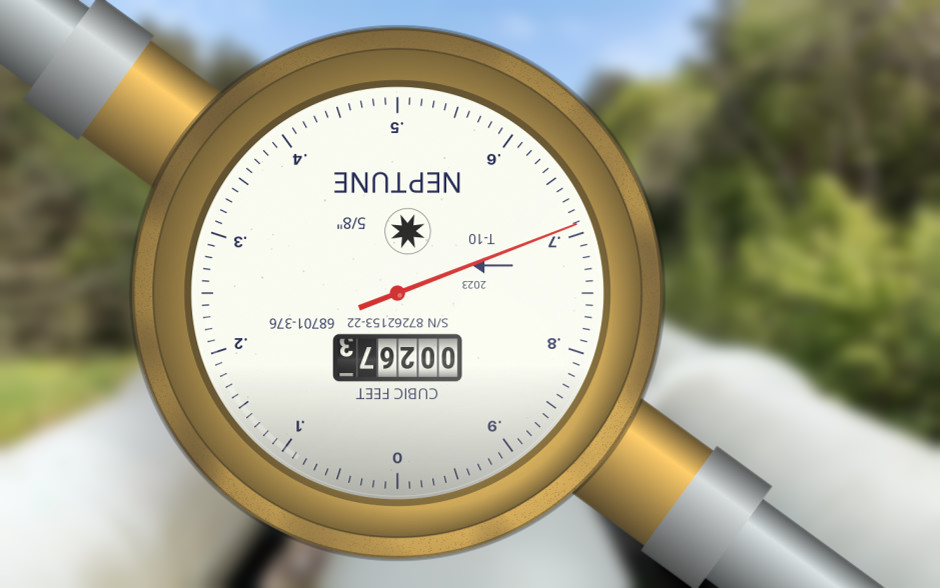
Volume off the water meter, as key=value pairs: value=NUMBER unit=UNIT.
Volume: value=2672.69 unit=ft³
